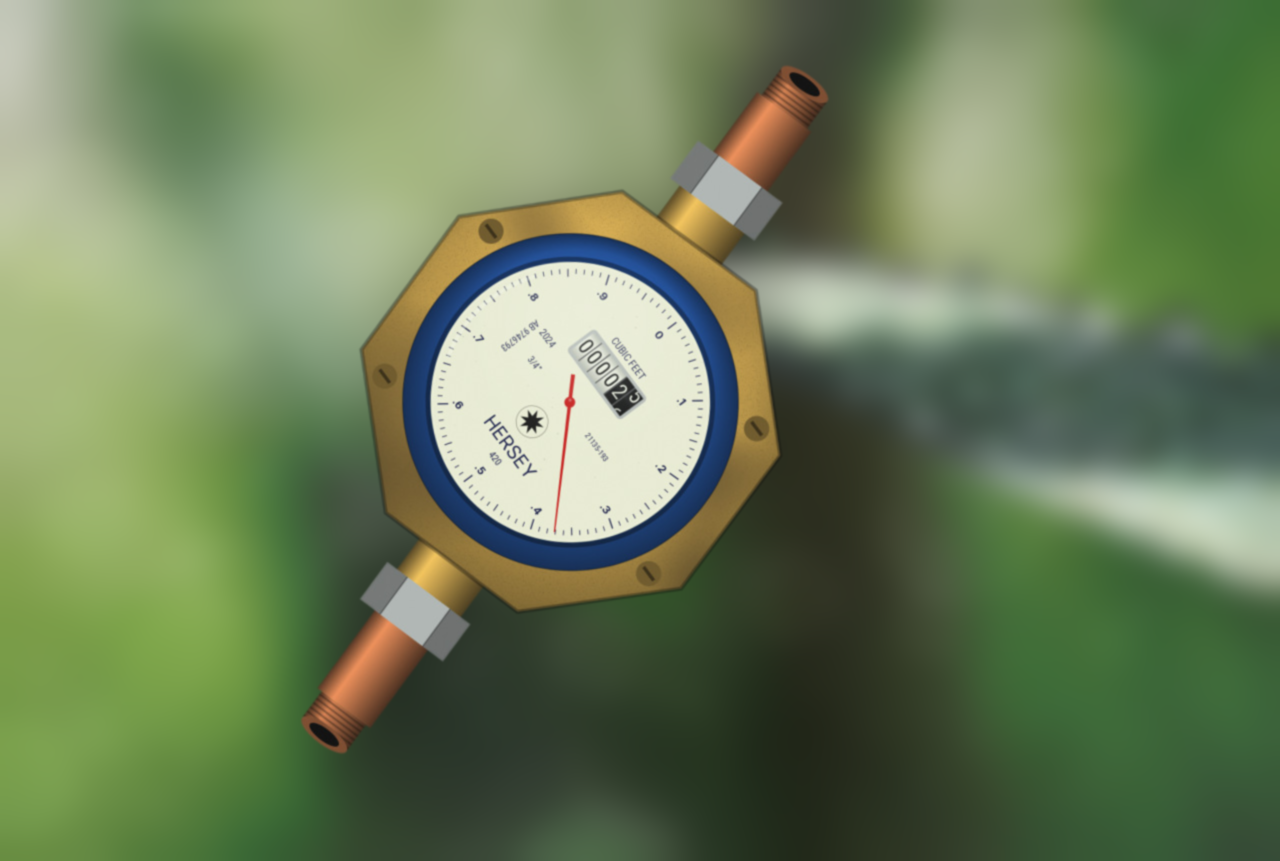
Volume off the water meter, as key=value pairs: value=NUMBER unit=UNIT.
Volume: value=25.37 unit=ft³
